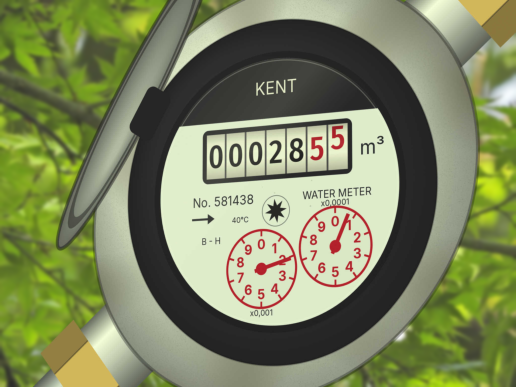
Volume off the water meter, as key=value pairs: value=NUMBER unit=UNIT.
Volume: value=28.5520 unit=m³
